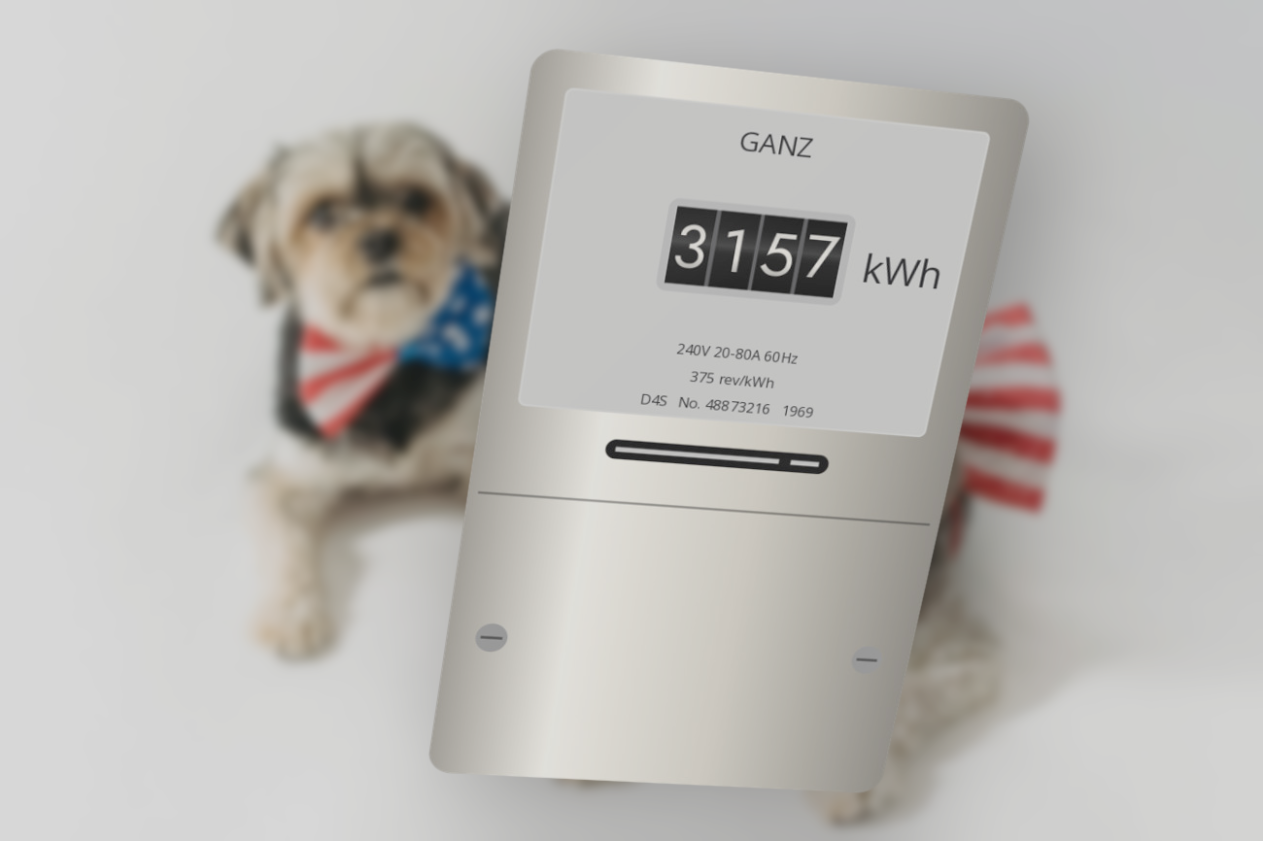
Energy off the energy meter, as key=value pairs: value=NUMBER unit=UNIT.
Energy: value=3157 unit=kWh
